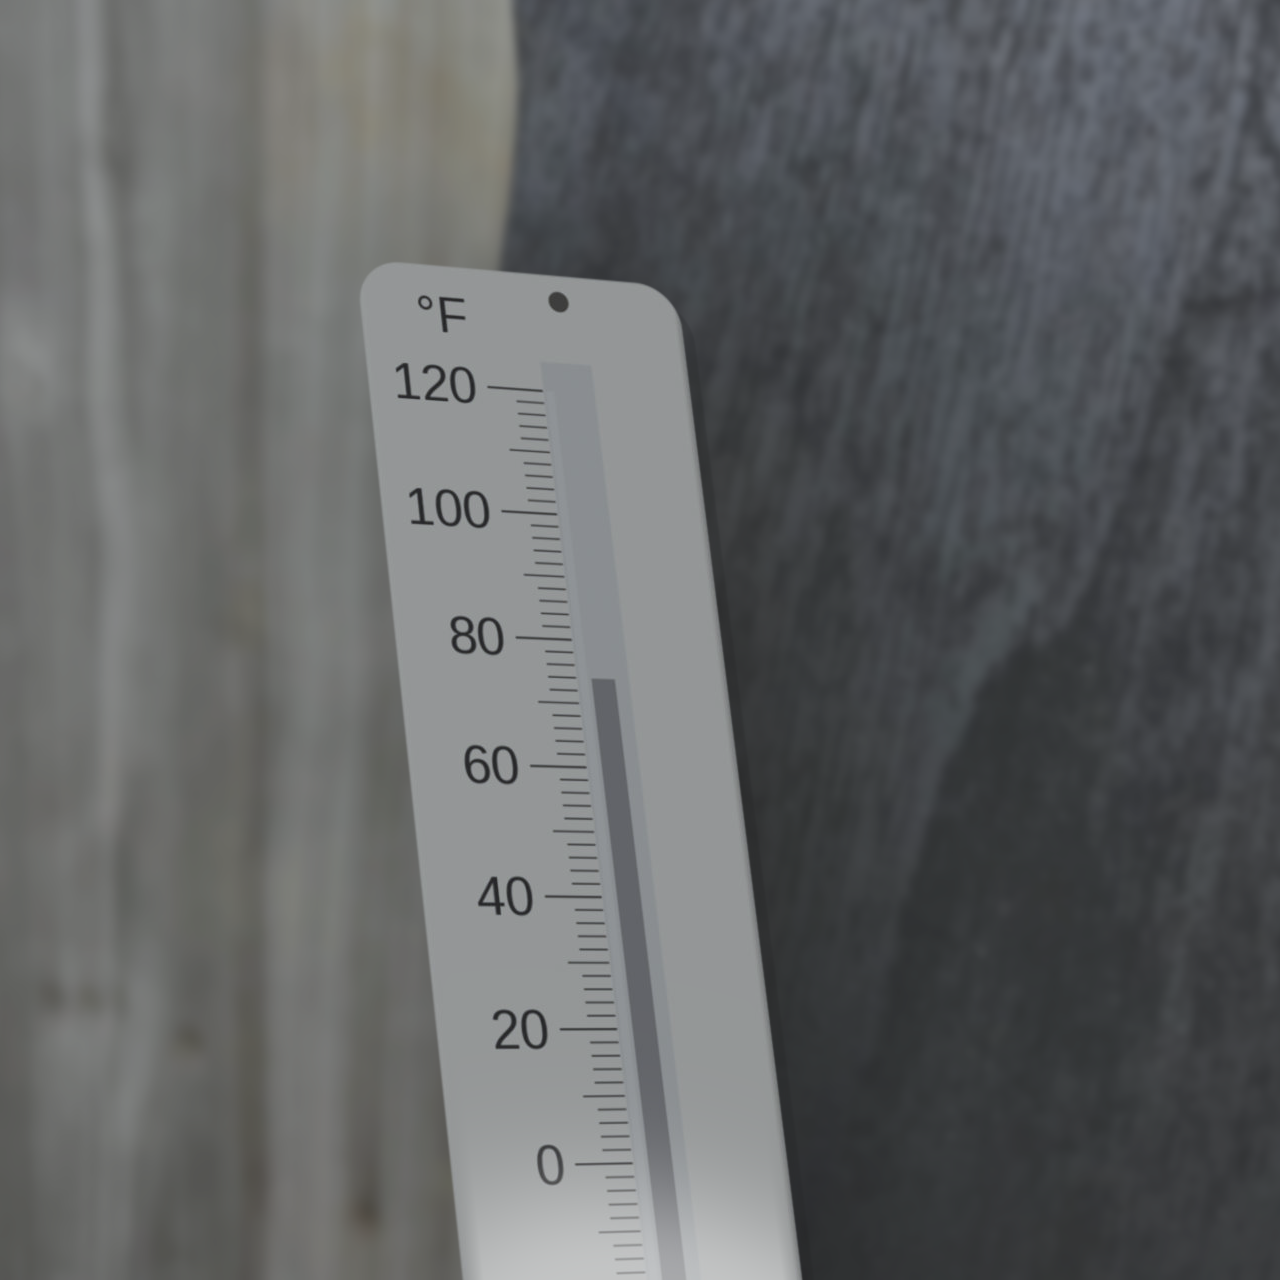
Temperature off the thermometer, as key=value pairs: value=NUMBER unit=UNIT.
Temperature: value=74 unit=°F
